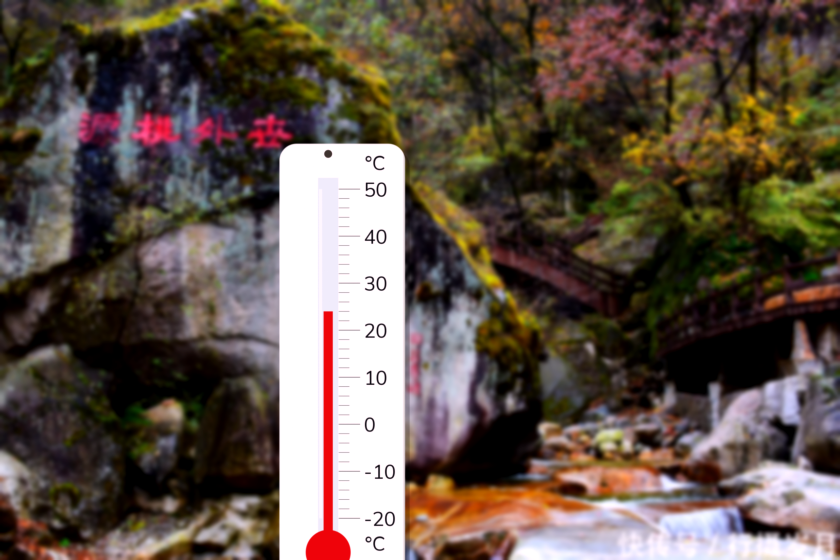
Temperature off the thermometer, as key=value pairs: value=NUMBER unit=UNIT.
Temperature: value=24 unit=°C
